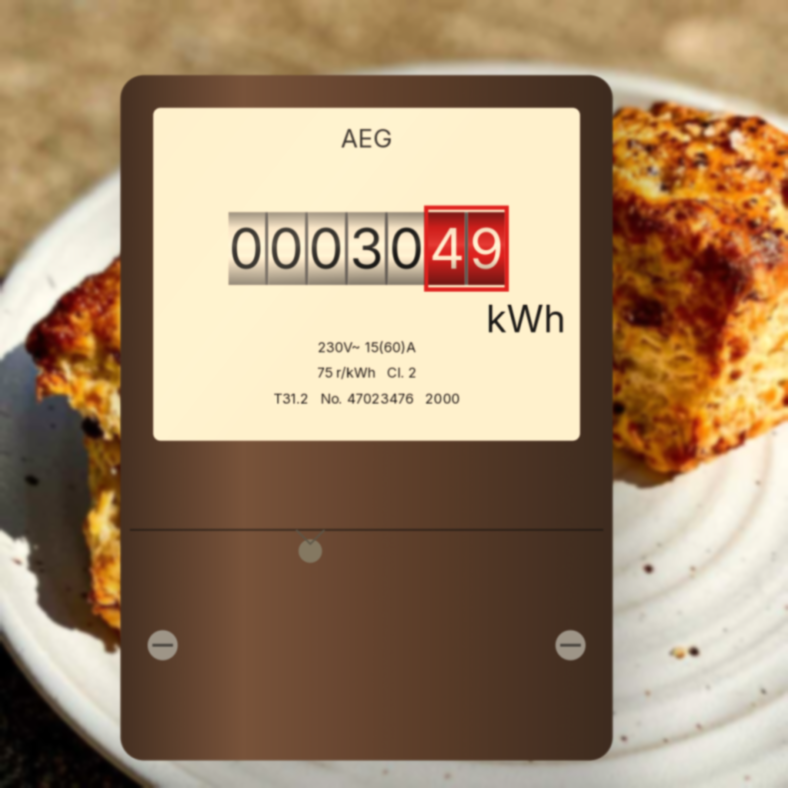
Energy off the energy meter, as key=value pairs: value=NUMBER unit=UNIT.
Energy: value=30.49 unit=kWh
